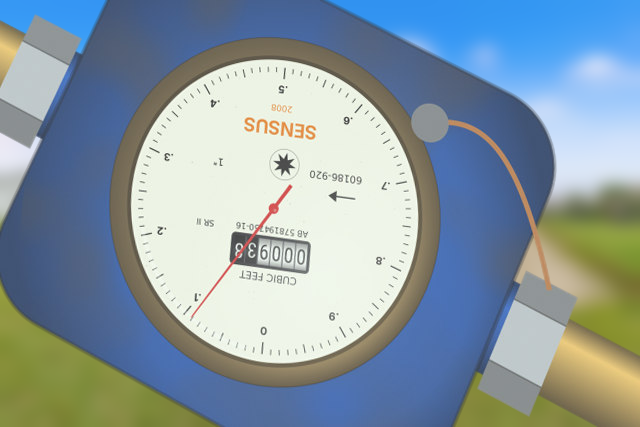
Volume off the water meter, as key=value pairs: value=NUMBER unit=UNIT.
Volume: value=938.09 unit=ft³
